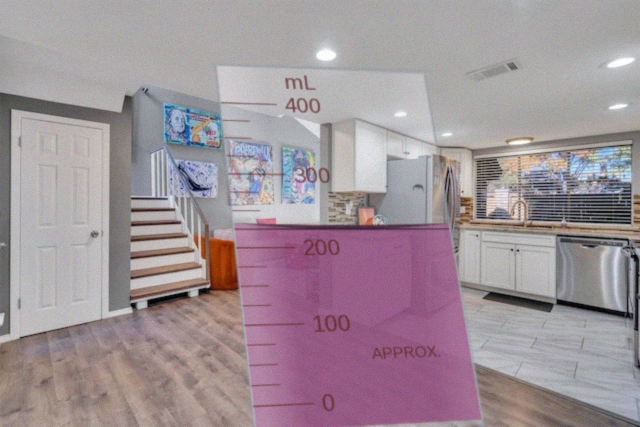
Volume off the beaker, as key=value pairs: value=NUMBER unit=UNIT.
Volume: value=225 unit=mL
